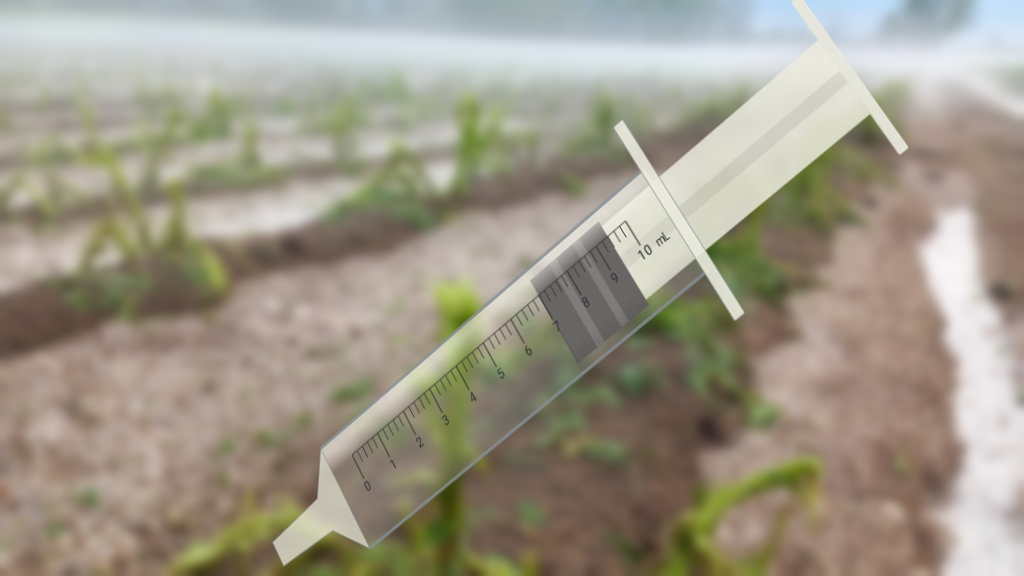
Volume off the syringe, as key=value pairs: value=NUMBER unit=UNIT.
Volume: value=7 unit=mL
